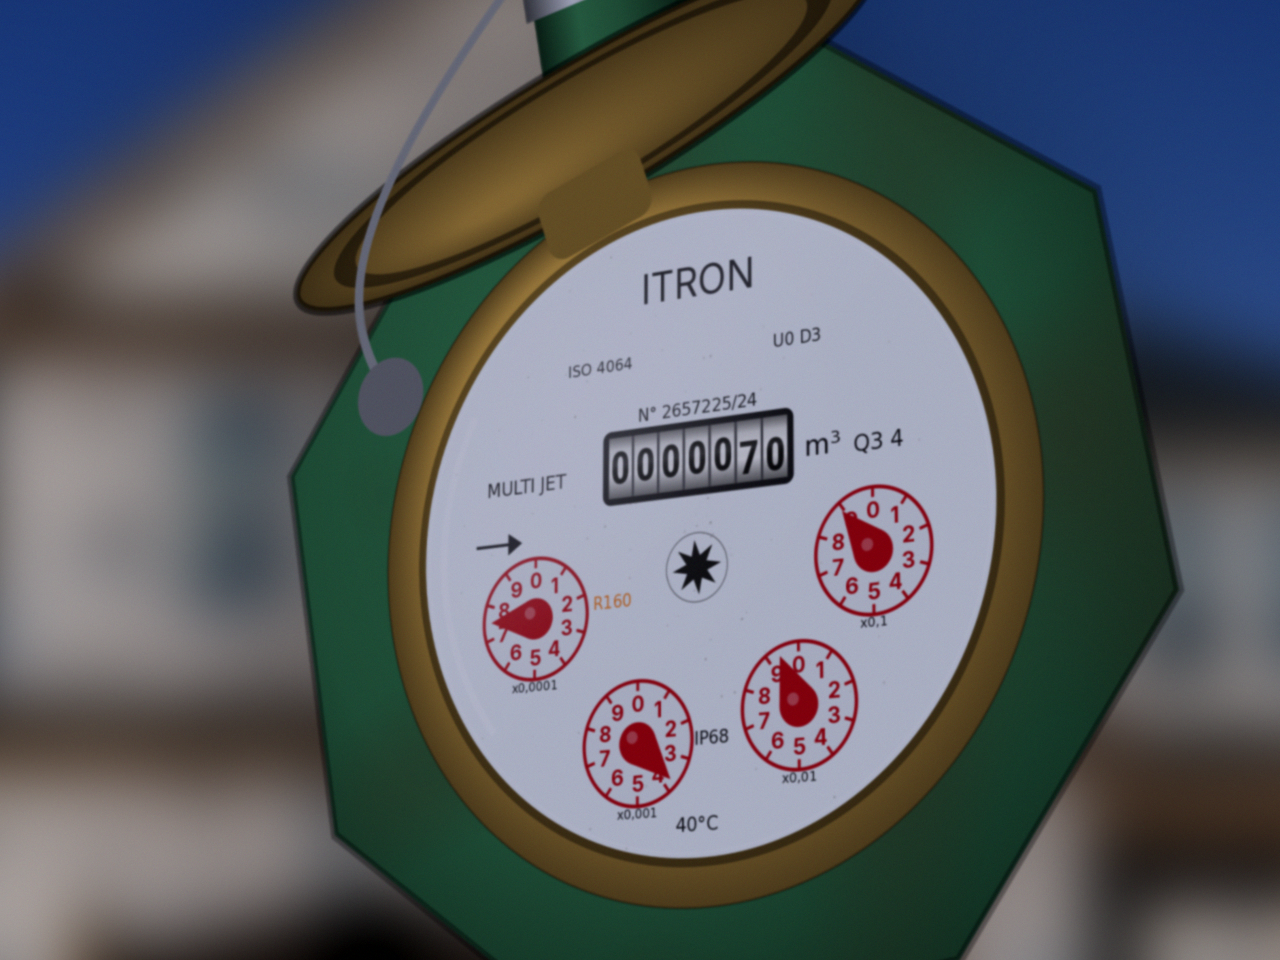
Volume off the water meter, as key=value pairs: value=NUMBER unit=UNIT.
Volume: value=69.8937 unit=m³
